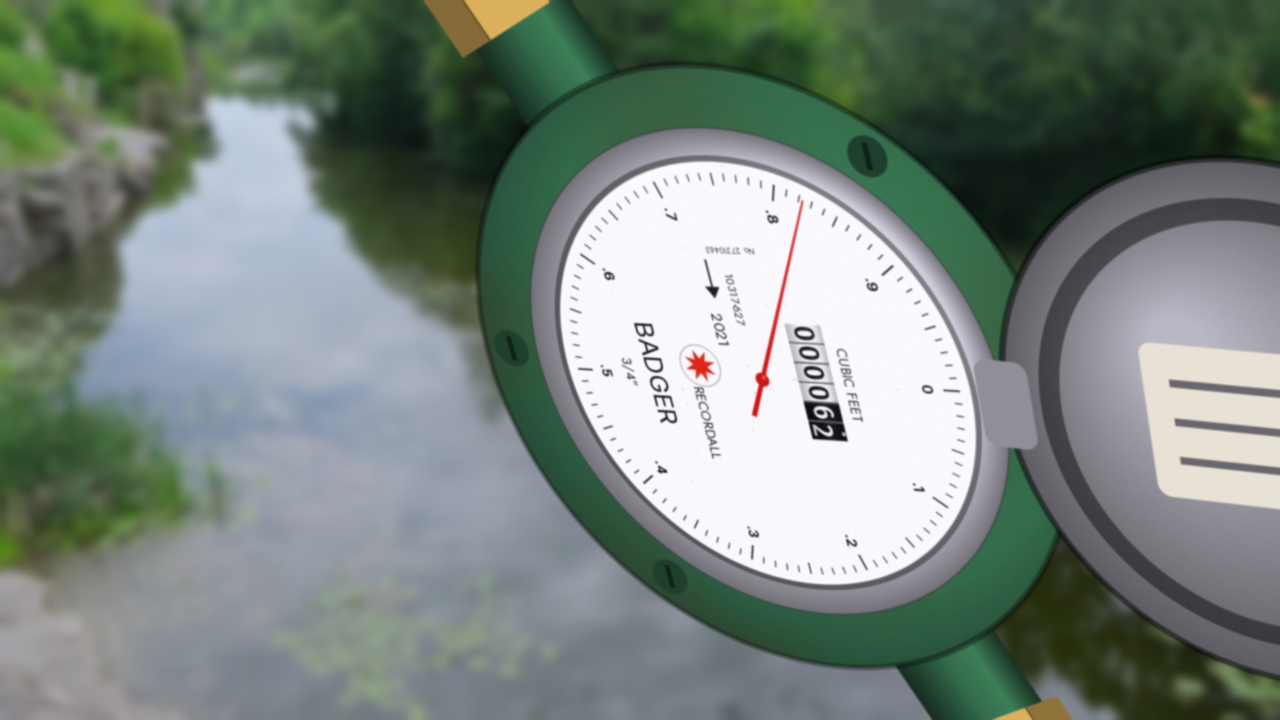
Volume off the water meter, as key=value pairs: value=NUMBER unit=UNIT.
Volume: value=61.82 unit=ft³
